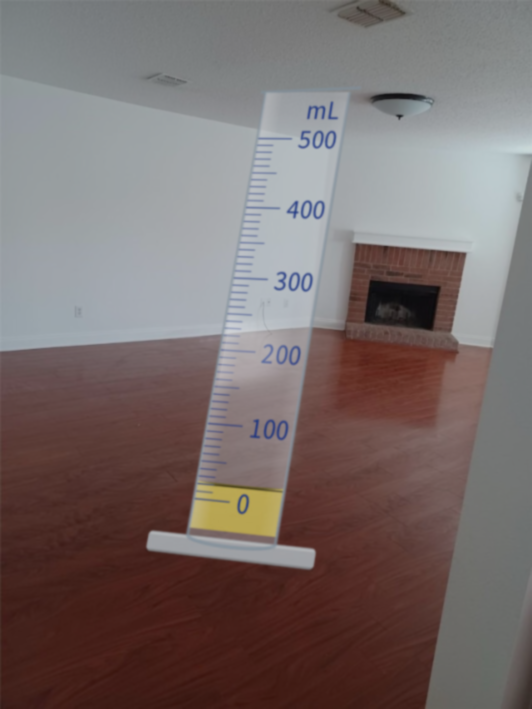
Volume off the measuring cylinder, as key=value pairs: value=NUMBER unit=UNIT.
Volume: value=20 unit=mL
